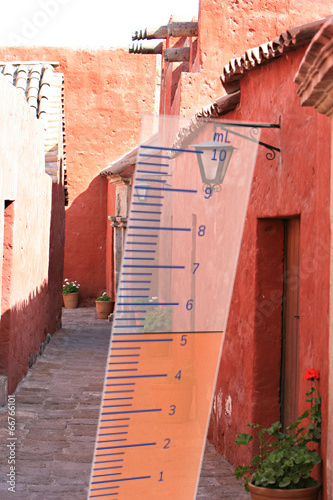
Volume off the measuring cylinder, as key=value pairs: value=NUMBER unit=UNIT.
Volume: value=5.2 unit=mL
